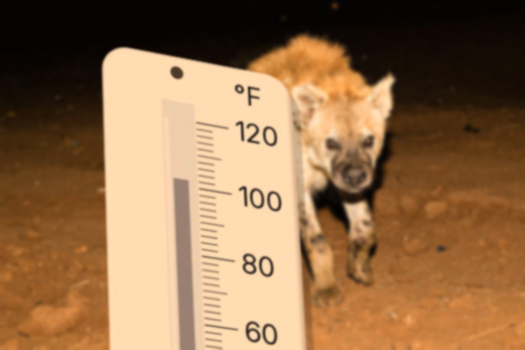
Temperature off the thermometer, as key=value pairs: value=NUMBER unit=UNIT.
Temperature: value=102 unit=°F
